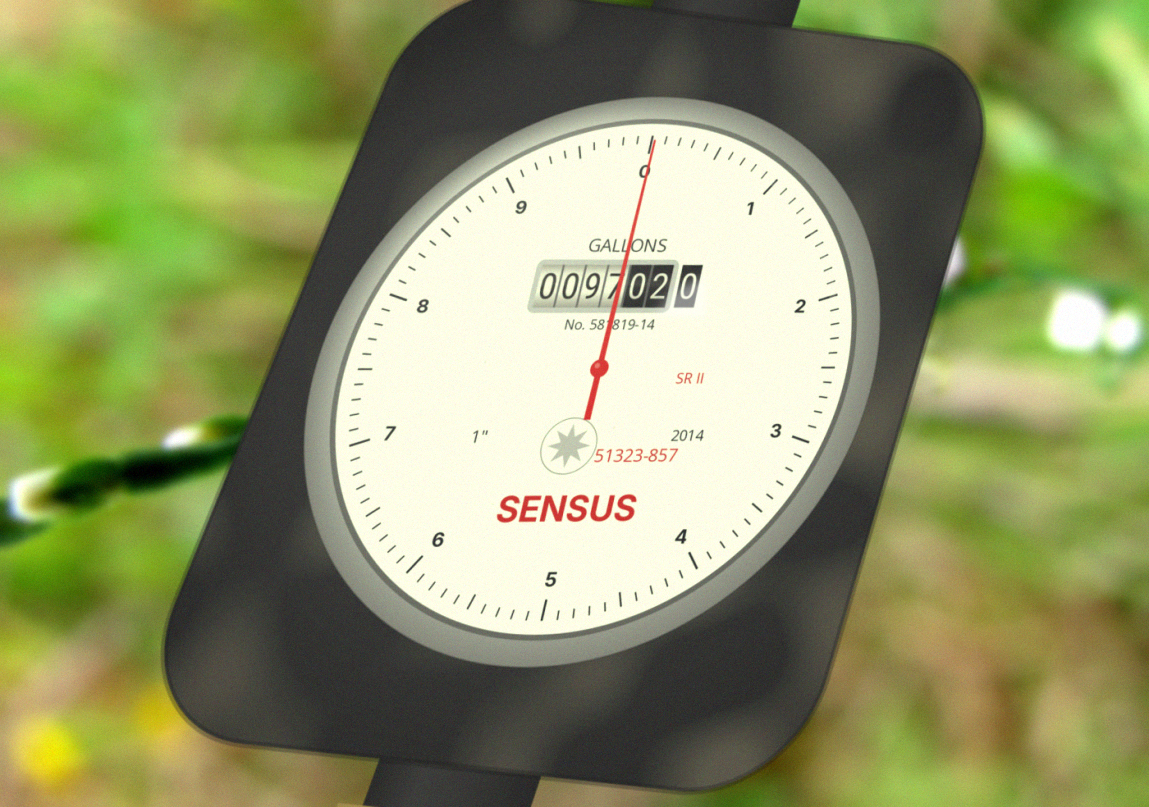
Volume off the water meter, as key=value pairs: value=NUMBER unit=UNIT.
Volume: value=97020.0 unit=gal
